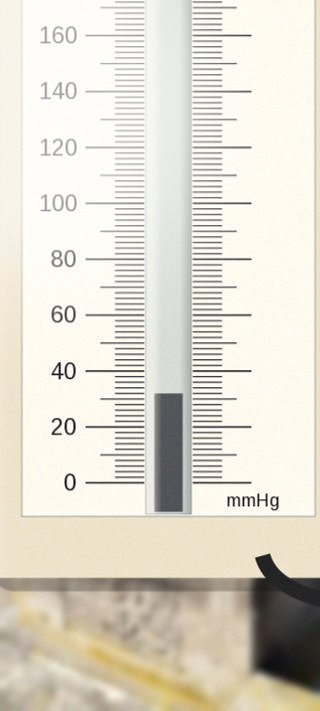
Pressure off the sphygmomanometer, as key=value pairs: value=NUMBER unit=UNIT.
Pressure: value=32 unit=mmHg
